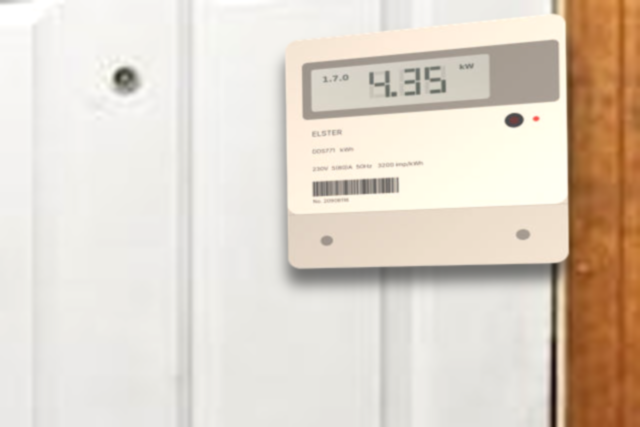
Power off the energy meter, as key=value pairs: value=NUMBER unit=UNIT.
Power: value=4.35 unit=kW
